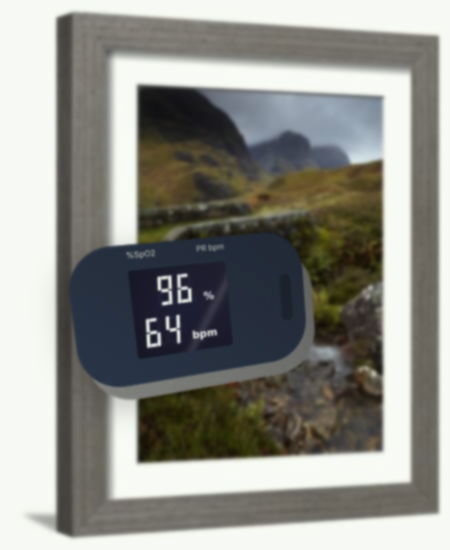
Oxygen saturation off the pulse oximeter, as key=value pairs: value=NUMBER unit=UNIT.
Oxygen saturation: value=96 unit=%
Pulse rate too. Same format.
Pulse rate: value=64 unit=bpm
